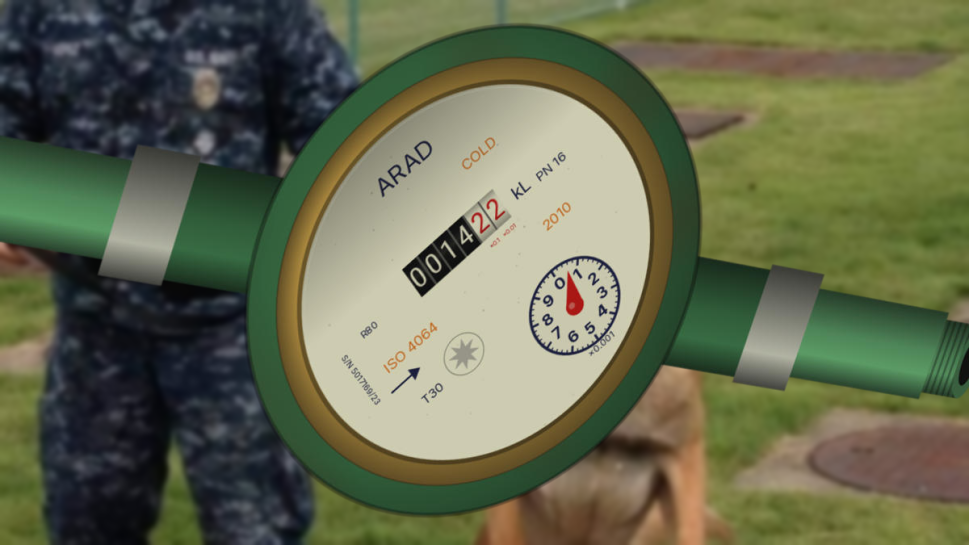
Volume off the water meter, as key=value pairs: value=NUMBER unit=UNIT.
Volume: value=14.220 unit=kL
